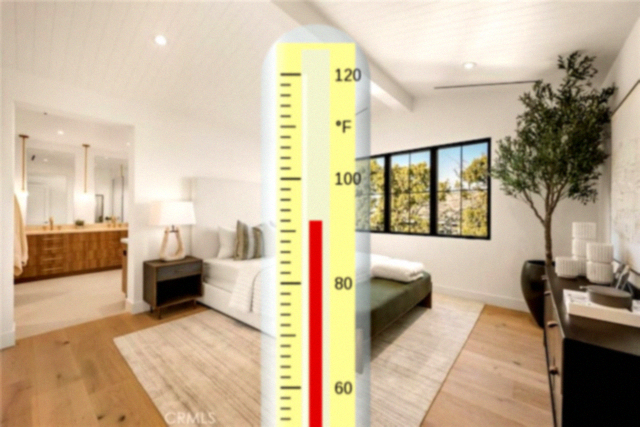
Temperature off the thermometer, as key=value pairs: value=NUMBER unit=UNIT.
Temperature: value=92 unit=°F
